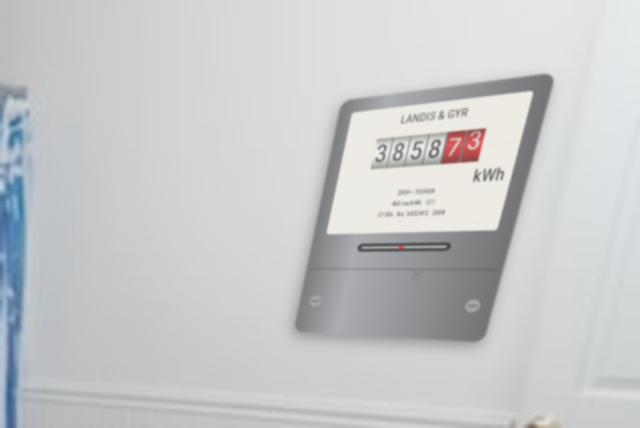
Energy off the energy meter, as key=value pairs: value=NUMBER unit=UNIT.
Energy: value=3858.73 unit=kWh
